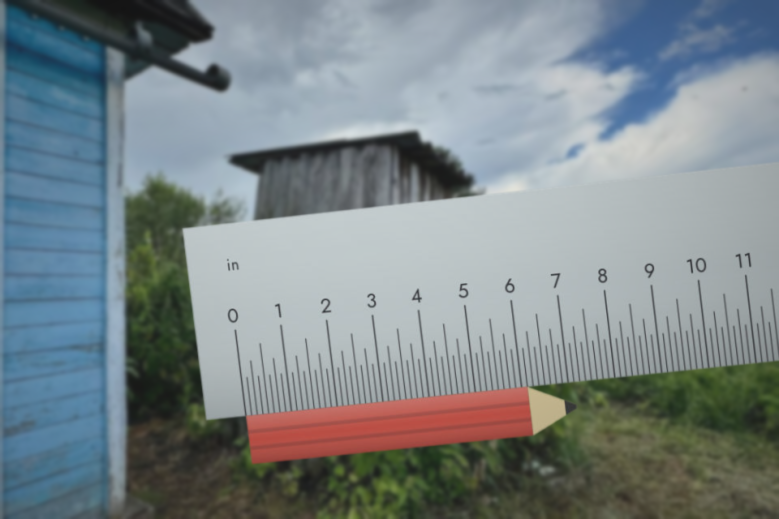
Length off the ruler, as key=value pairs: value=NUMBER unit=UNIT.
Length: value=7.125 unit=in
